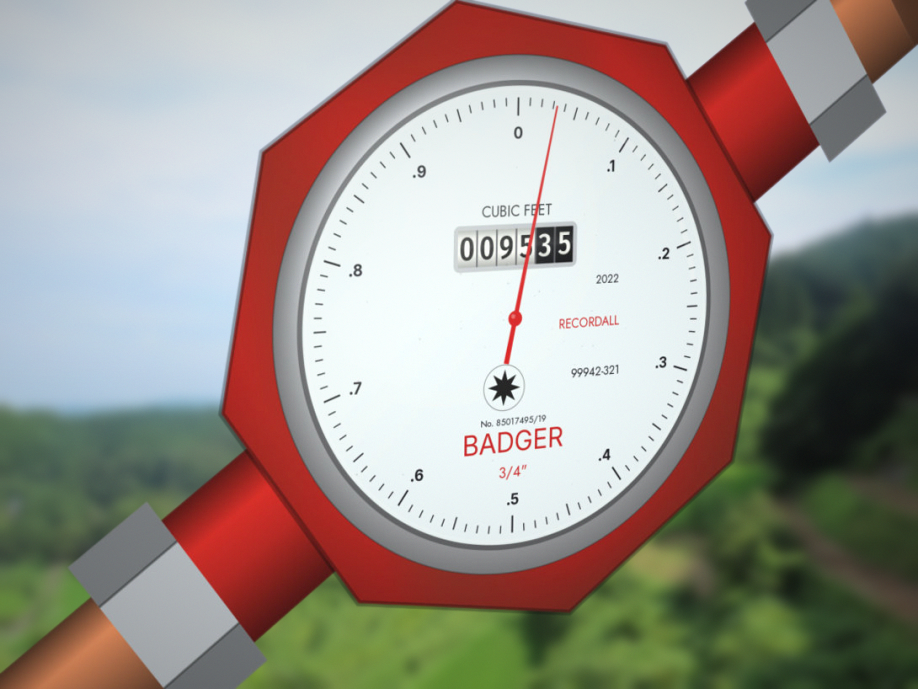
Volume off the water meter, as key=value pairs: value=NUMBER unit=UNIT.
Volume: value=9535.03 unit=ft³
